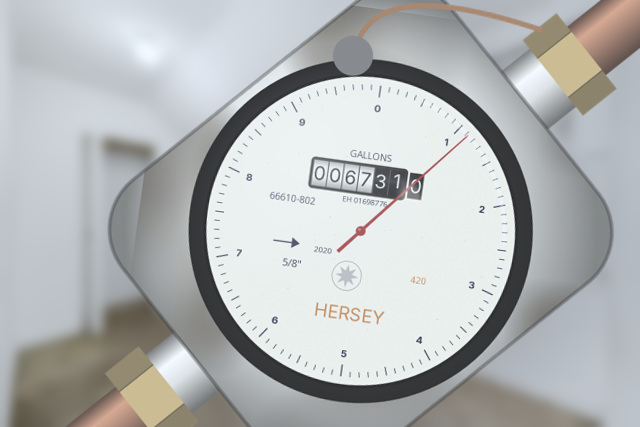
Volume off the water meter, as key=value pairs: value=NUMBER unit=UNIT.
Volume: value=67311.1 unit=gal
